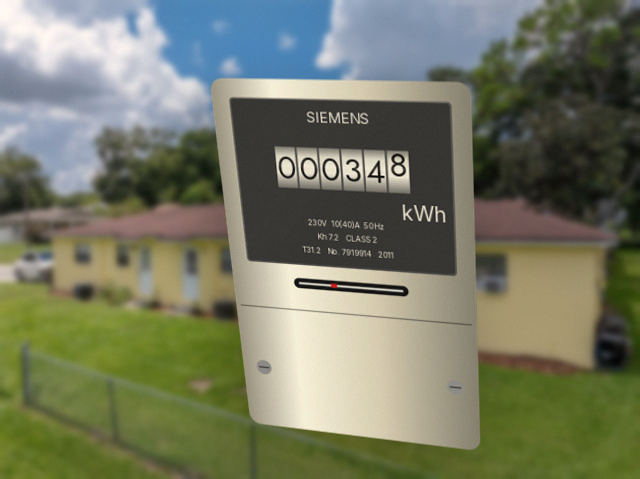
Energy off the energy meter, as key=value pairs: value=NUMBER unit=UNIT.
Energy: value=348 unit=kWh
